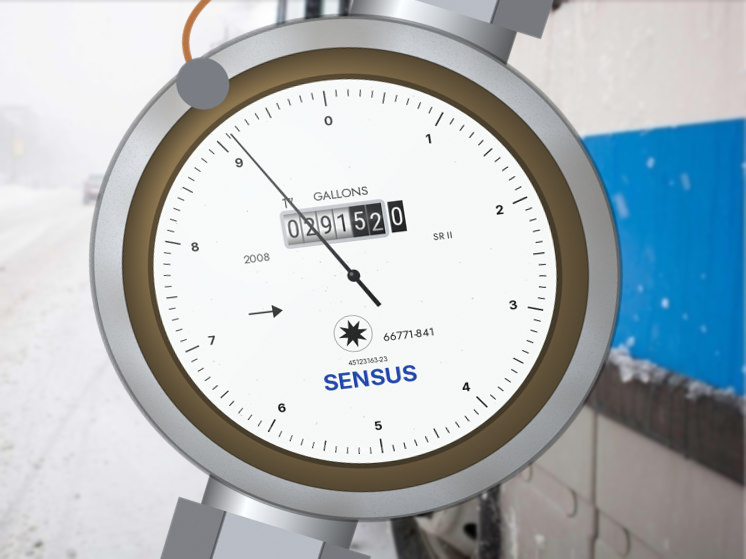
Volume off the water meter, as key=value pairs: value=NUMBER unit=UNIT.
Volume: value=291519.1 unit=gal
